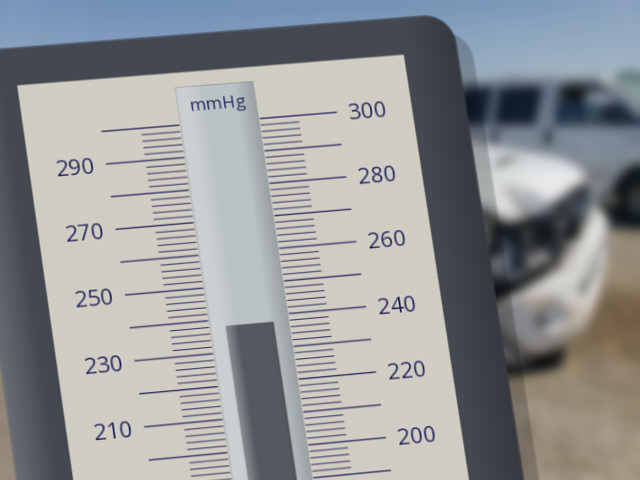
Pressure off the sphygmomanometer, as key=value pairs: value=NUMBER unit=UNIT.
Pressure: value=238 unit=mmHg
